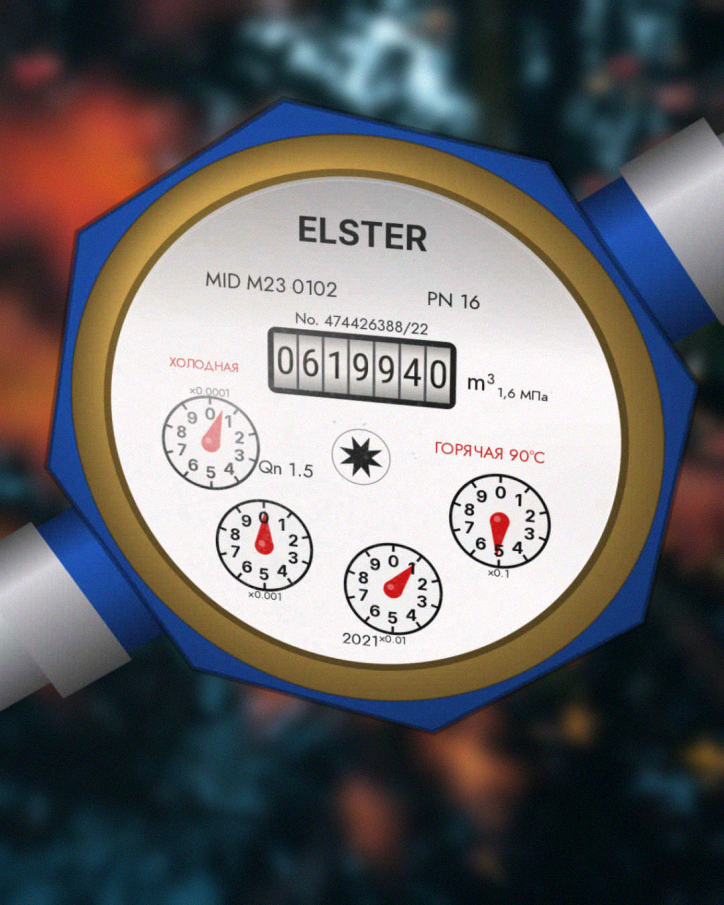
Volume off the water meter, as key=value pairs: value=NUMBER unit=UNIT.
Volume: value=619940.5100 unit=m³
